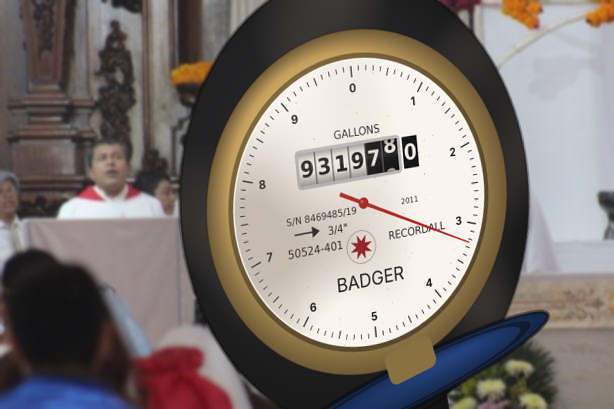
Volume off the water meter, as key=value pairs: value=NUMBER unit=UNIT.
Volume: value=9319783.2 unit=gal
